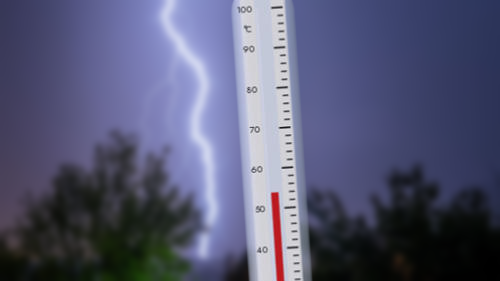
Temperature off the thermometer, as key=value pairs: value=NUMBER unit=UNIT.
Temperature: value=54 unit=°C
